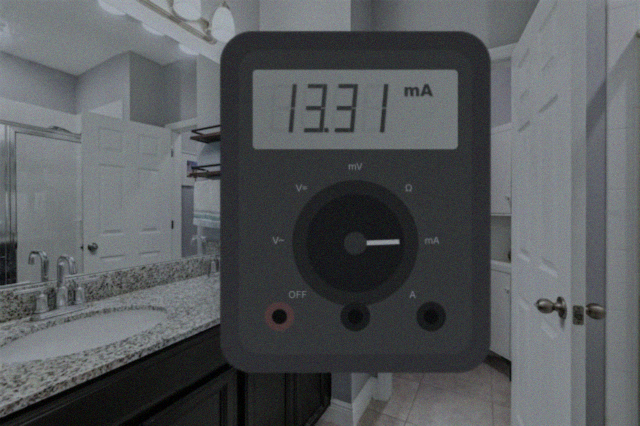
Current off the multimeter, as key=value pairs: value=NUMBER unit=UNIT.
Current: value=13.31 unit=mA
